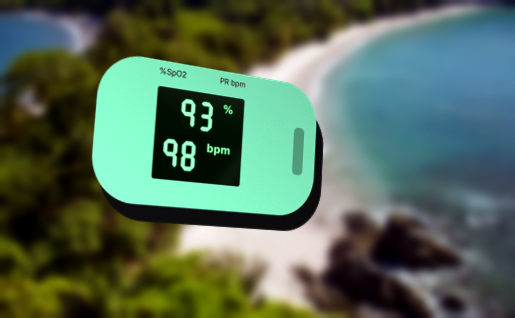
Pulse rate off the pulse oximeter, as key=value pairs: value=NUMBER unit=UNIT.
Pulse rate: value=98 unit=bpm
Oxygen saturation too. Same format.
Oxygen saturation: value=93 unit=%
